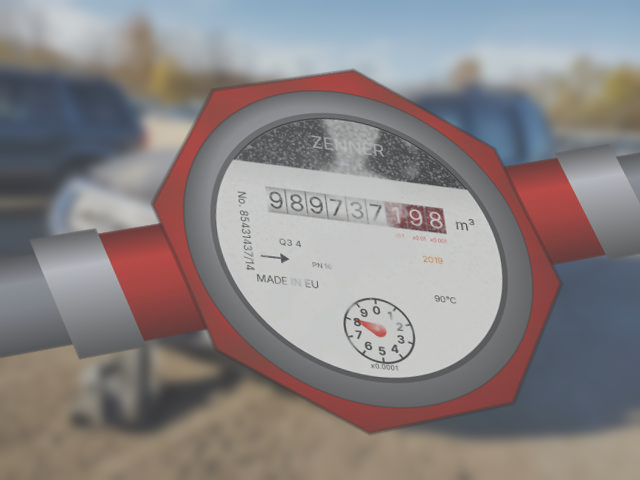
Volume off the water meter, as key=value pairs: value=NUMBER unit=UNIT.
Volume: value=989737.1988 unit=m³
